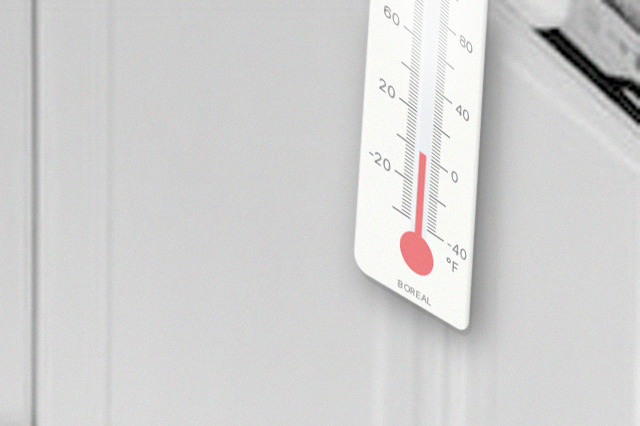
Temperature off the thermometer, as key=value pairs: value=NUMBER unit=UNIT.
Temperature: value=0 unit=°F
